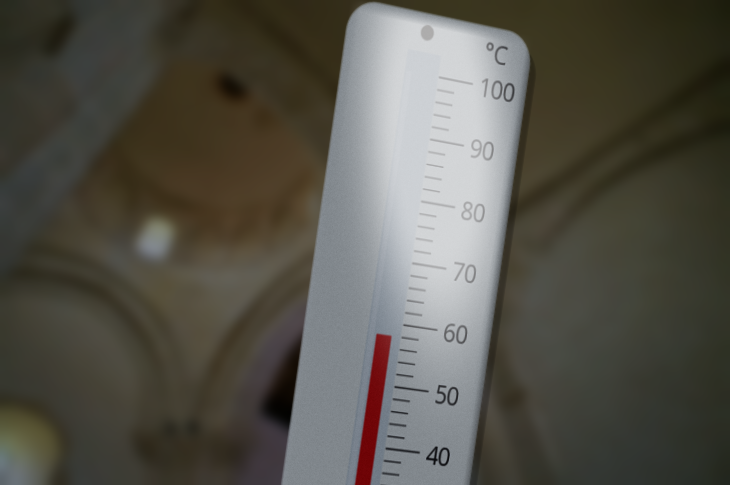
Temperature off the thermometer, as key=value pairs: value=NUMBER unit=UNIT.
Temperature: value=58 unit=°C
